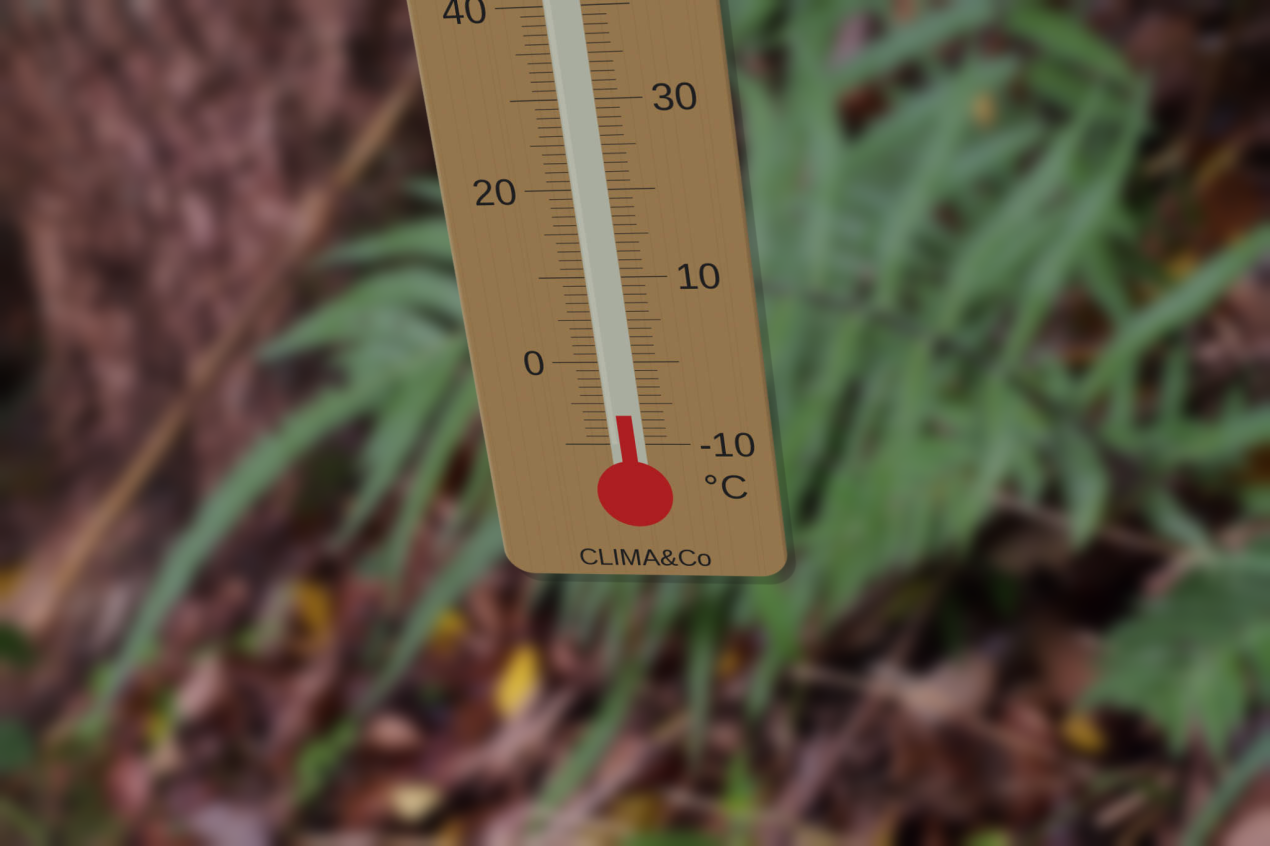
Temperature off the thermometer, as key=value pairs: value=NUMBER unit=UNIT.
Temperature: value=-6.5 unit=°C
